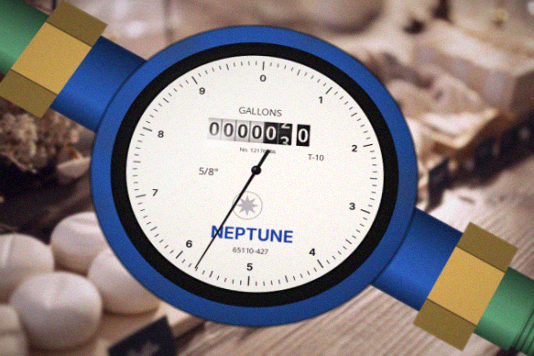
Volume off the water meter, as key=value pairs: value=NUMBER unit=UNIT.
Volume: value=25.7 unit=gal
